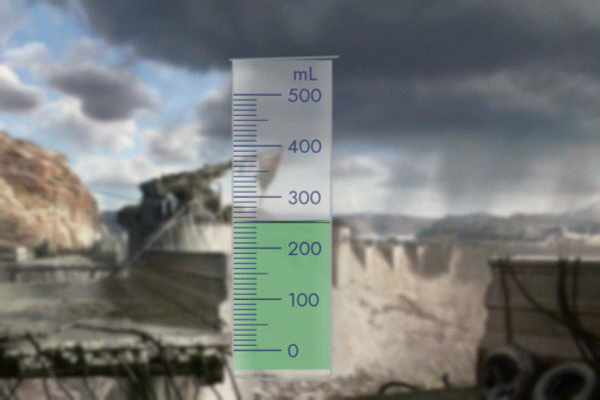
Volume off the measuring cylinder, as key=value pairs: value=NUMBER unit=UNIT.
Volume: value=250 unit=mL
